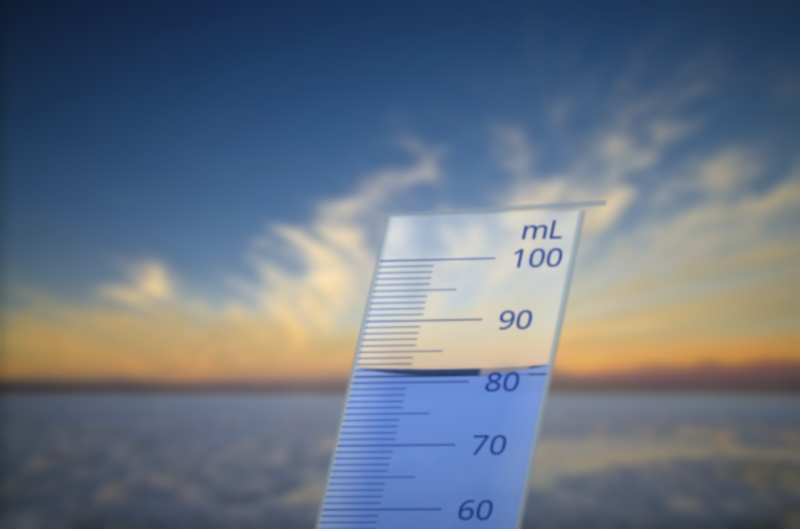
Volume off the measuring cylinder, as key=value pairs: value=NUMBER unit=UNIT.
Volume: value=81 unit=mL
